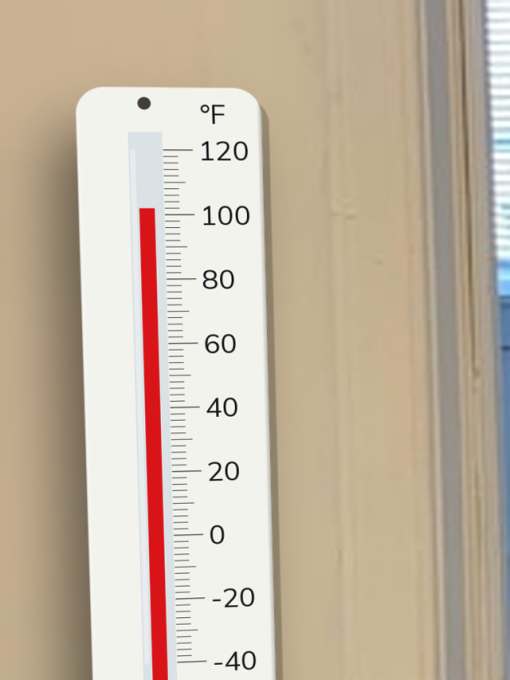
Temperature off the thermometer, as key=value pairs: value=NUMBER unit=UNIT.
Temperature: value=102 unit=°F
